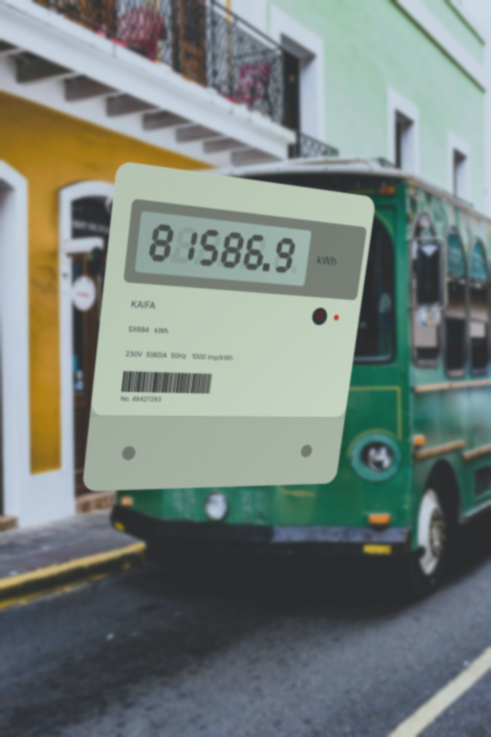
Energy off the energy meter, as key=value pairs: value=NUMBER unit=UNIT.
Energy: value=81586.9 unit=kWh
